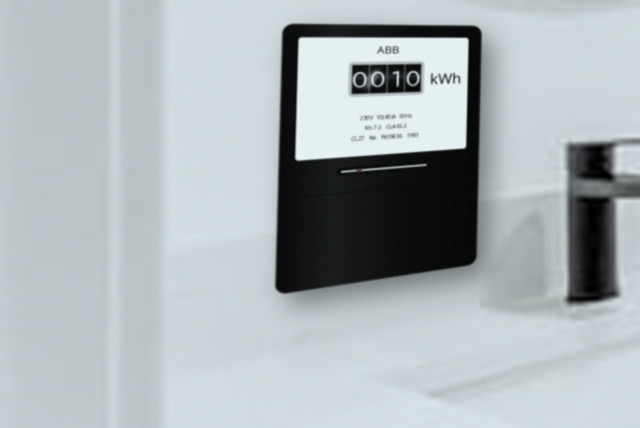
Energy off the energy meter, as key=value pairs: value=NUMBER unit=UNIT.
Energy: value=10 unit=kWh
